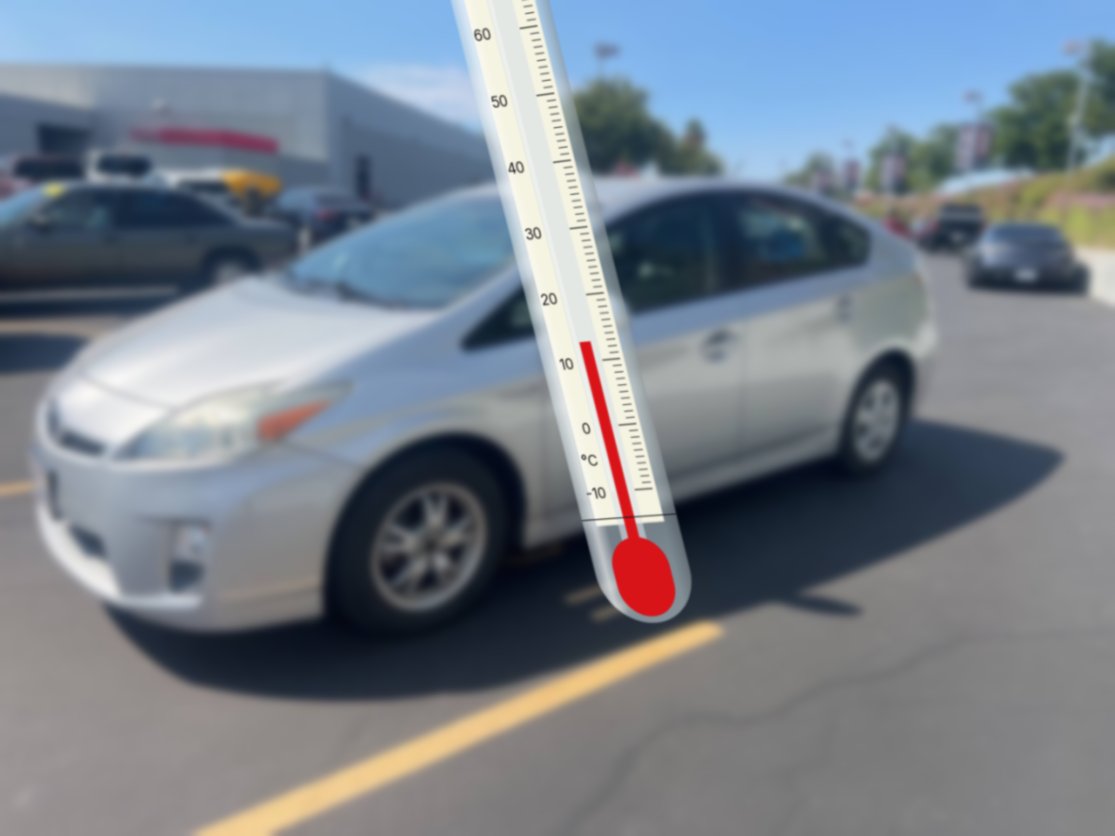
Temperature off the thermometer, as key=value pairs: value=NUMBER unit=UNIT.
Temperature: value=13 unit=°C
